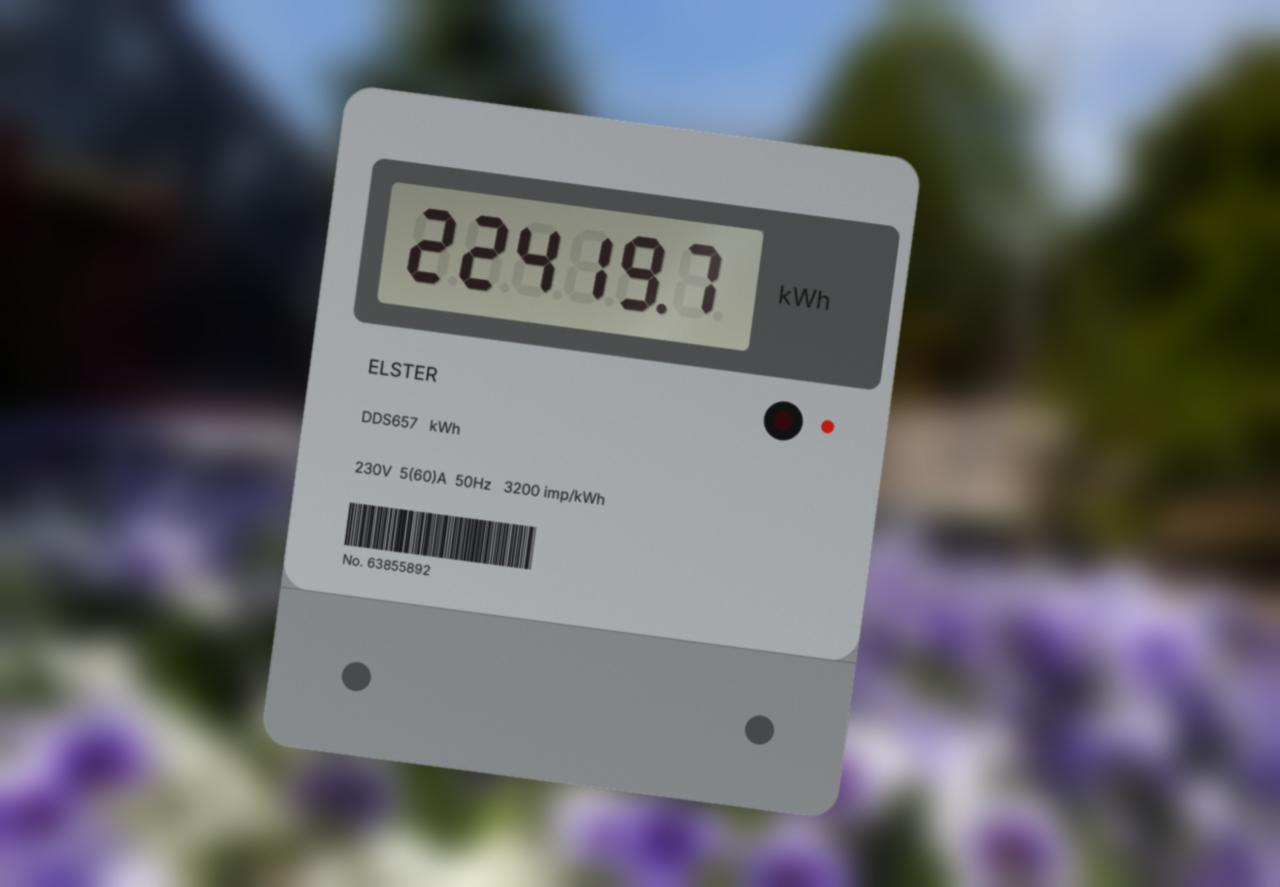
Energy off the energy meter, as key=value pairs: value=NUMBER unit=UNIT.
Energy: value=22419.7 unit=kWh
